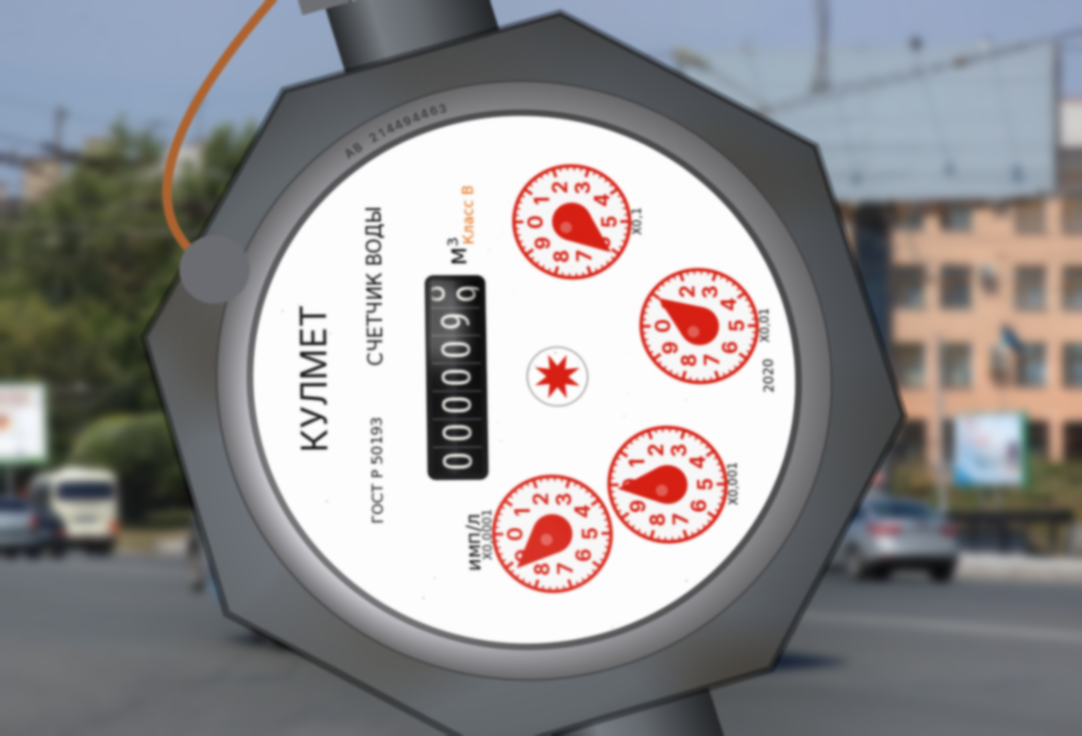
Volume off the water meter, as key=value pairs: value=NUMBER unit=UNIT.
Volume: value=98.6098 unit=m³
